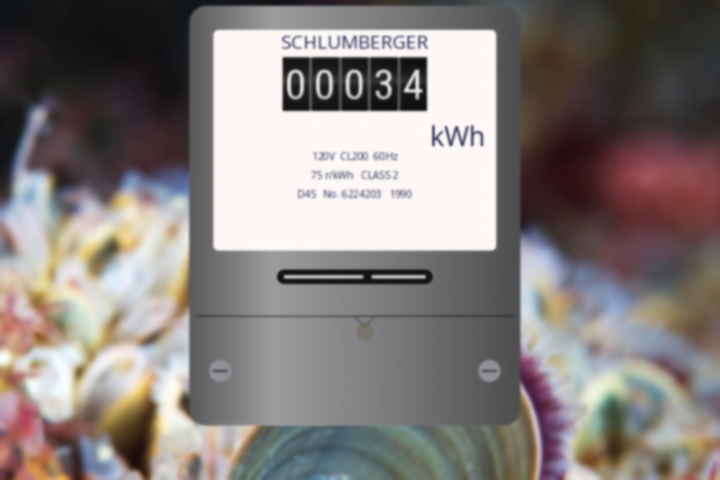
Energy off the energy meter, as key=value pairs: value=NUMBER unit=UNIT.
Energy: value=34 unit=kWh
